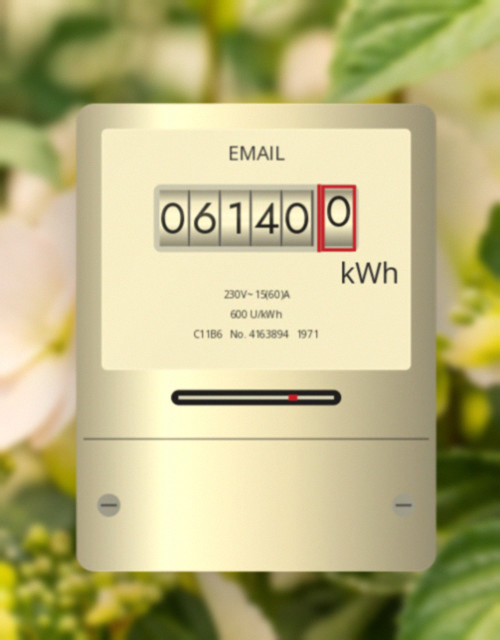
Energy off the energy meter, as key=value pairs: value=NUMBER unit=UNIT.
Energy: value=6140.0 unit=kWh
